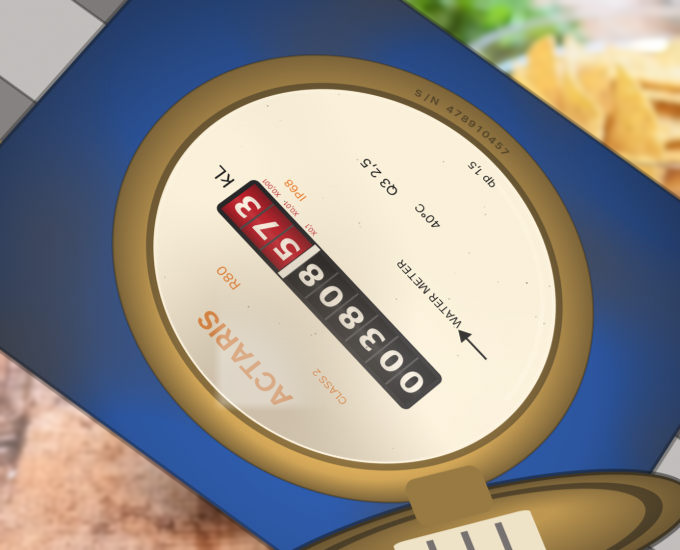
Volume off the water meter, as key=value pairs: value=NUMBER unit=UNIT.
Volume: value=3808.573 unit=kL
